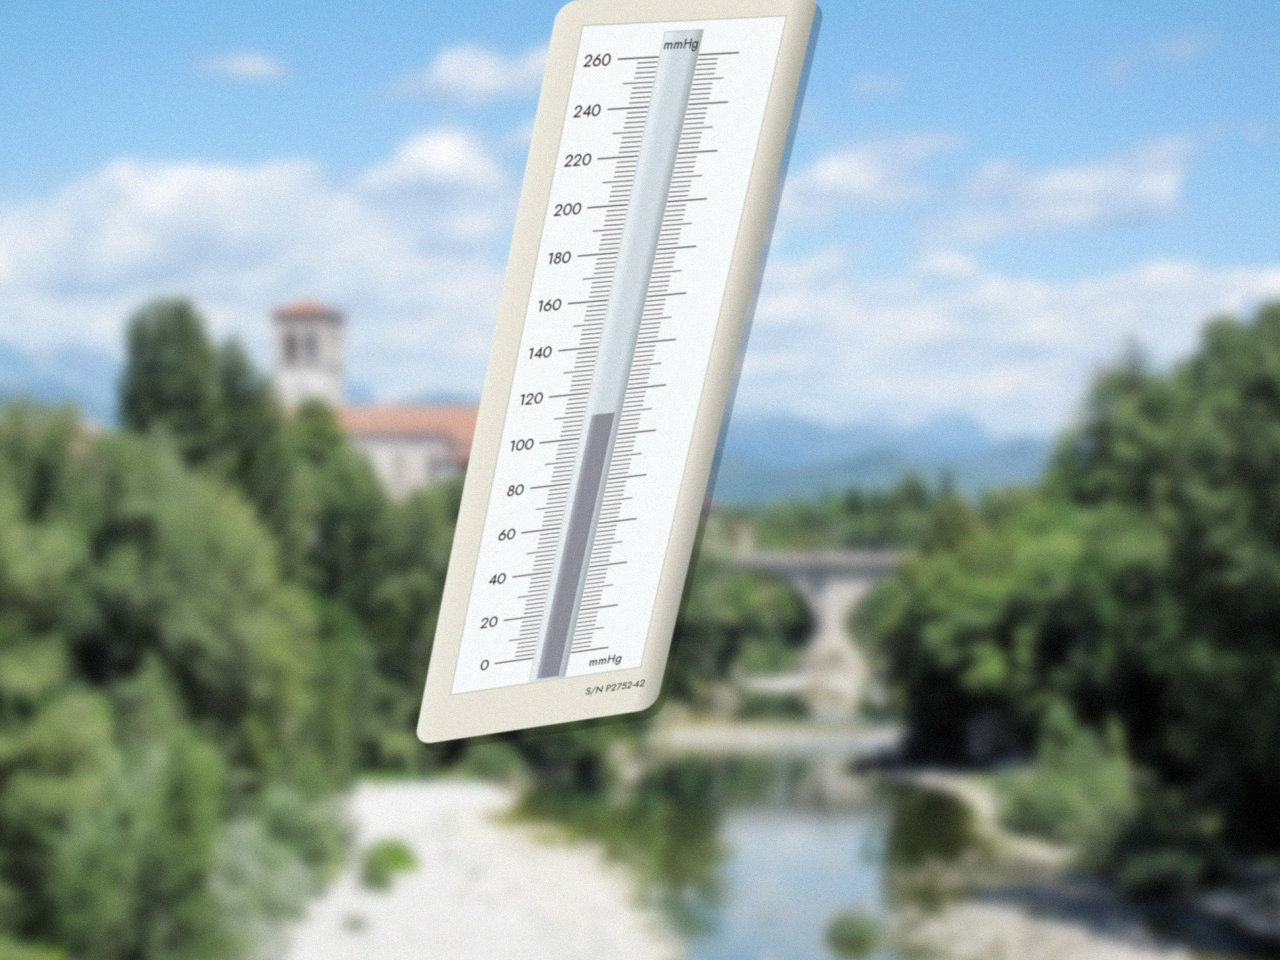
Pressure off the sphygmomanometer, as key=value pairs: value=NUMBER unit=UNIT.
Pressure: value=110 unit=mmHg
